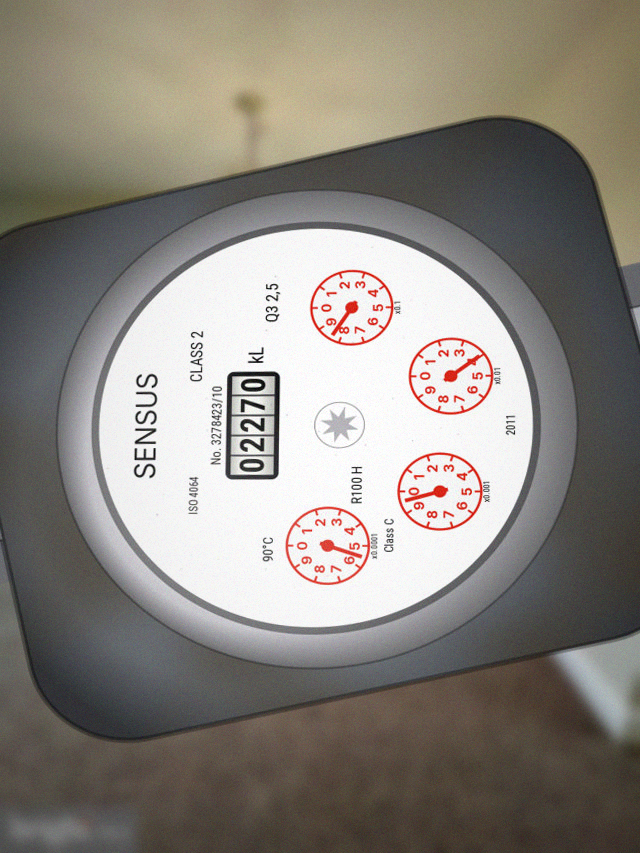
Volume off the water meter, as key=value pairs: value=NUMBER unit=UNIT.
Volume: value=2270.8395 unit=kL
